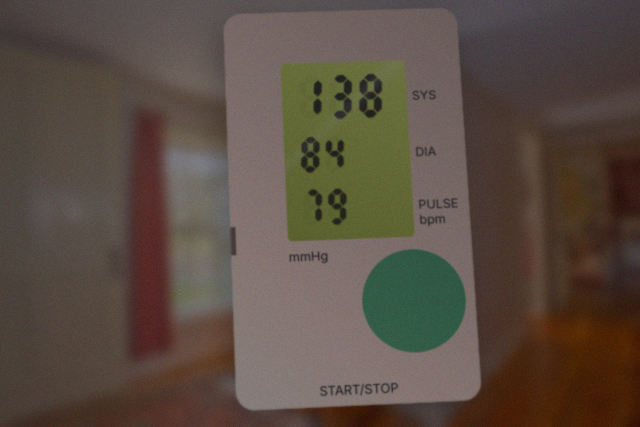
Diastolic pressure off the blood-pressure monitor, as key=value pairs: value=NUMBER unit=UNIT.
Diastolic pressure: value=84 unit=mmHg
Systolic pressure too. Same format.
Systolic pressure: value=138 unit=mmHg
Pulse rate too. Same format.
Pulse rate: value=79 unit=bpm
